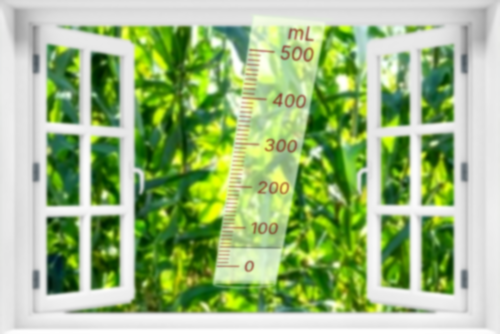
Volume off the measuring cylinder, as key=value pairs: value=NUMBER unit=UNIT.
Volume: value=50 unit=mL
